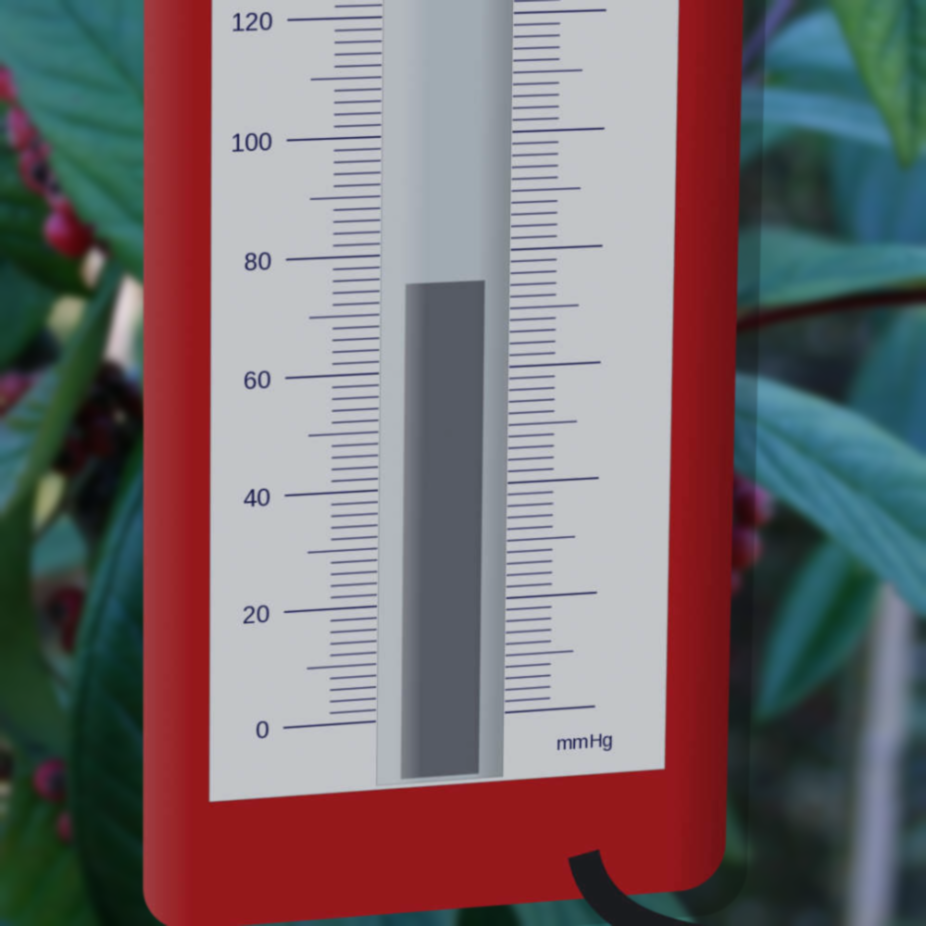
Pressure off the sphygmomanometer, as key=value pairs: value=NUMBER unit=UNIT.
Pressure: value=75 unit=mmHg
